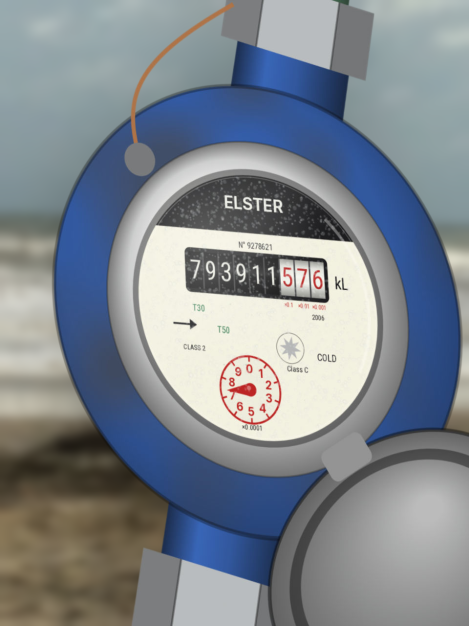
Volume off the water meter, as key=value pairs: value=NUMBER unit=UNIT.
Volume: value=793911.5767 unit=kL
